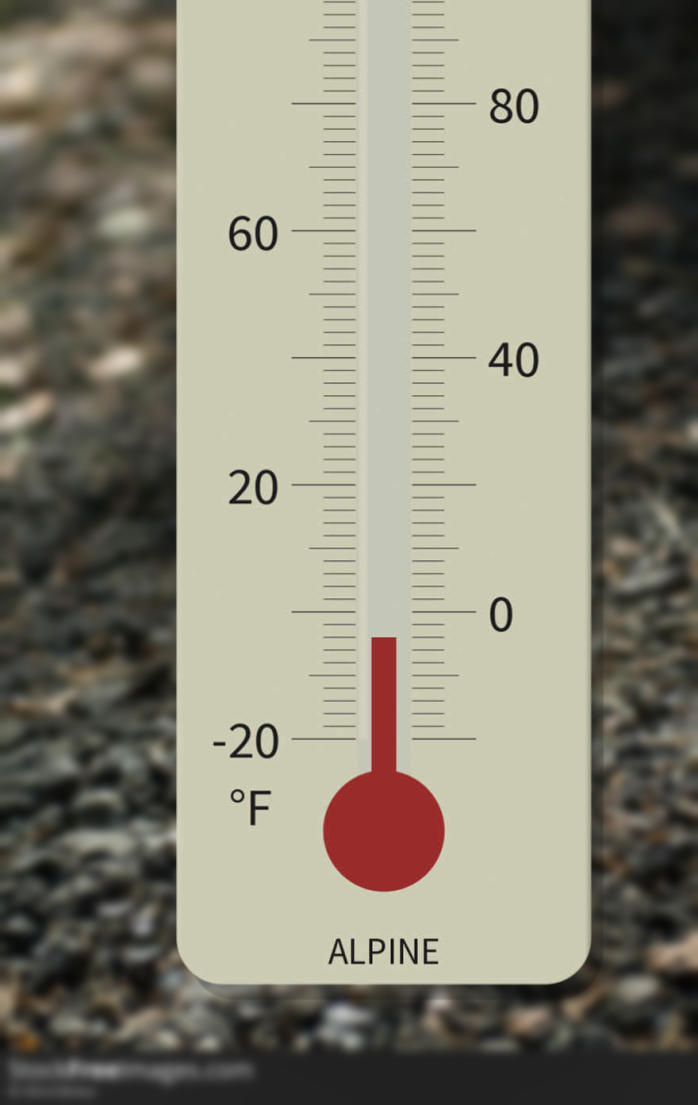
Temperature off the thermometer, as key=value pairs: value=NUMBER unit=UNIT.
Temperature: value=-4 unit=°F
